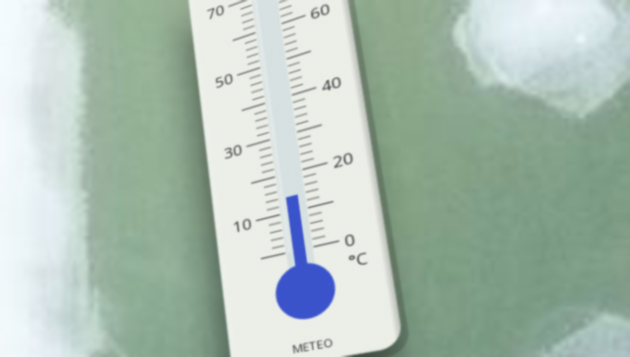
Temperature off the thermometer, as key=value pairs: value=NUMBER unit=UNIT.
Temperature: value=14 unit=°C
